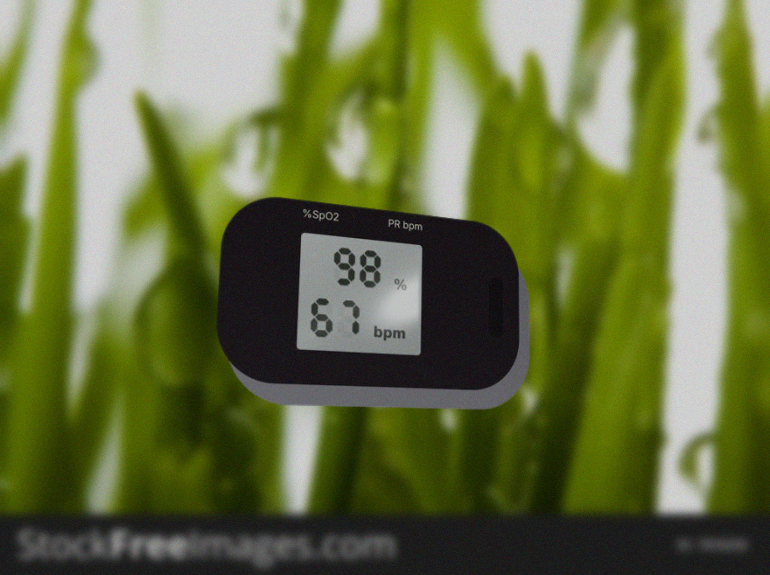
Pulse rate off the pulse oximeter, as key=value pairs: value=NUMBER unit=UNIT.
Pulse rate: value=67 unit=bpm
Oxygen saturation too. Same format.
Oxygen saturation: value=98 unit=%
